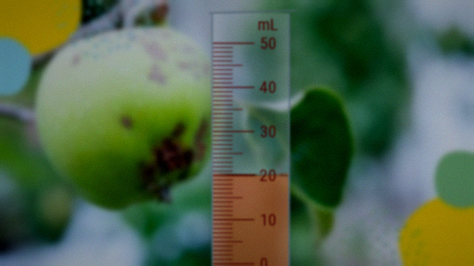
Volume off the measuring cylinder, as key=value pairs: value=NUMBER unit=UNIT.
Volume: value=20 unit=mL
